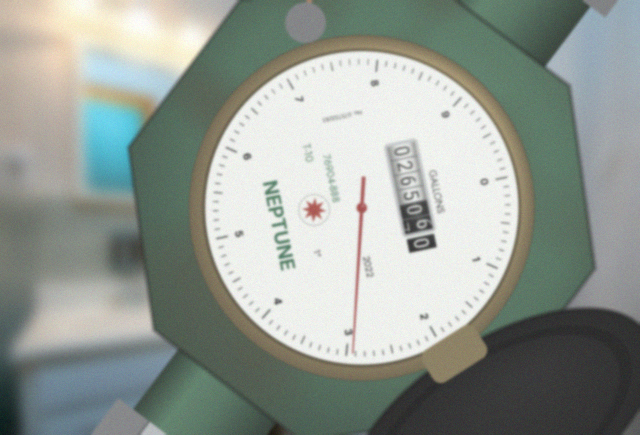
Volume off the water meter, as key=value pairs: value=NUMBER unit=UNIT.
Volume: value=265062.9 unit=gal
